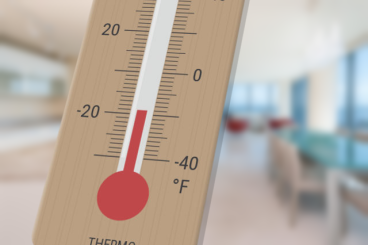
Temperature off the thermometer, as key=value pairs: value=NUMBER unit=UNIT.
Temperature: value=-18 unit=°F
